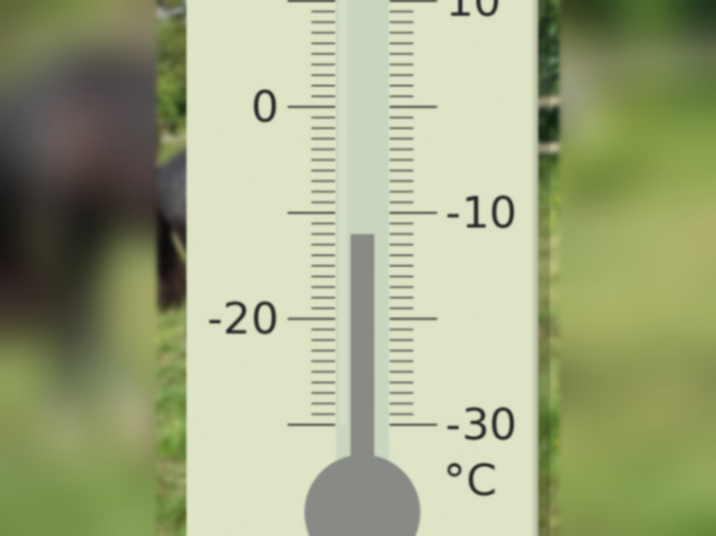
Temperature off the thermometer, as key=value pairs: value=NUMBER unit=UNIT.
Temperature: value=-12 unit=°C
